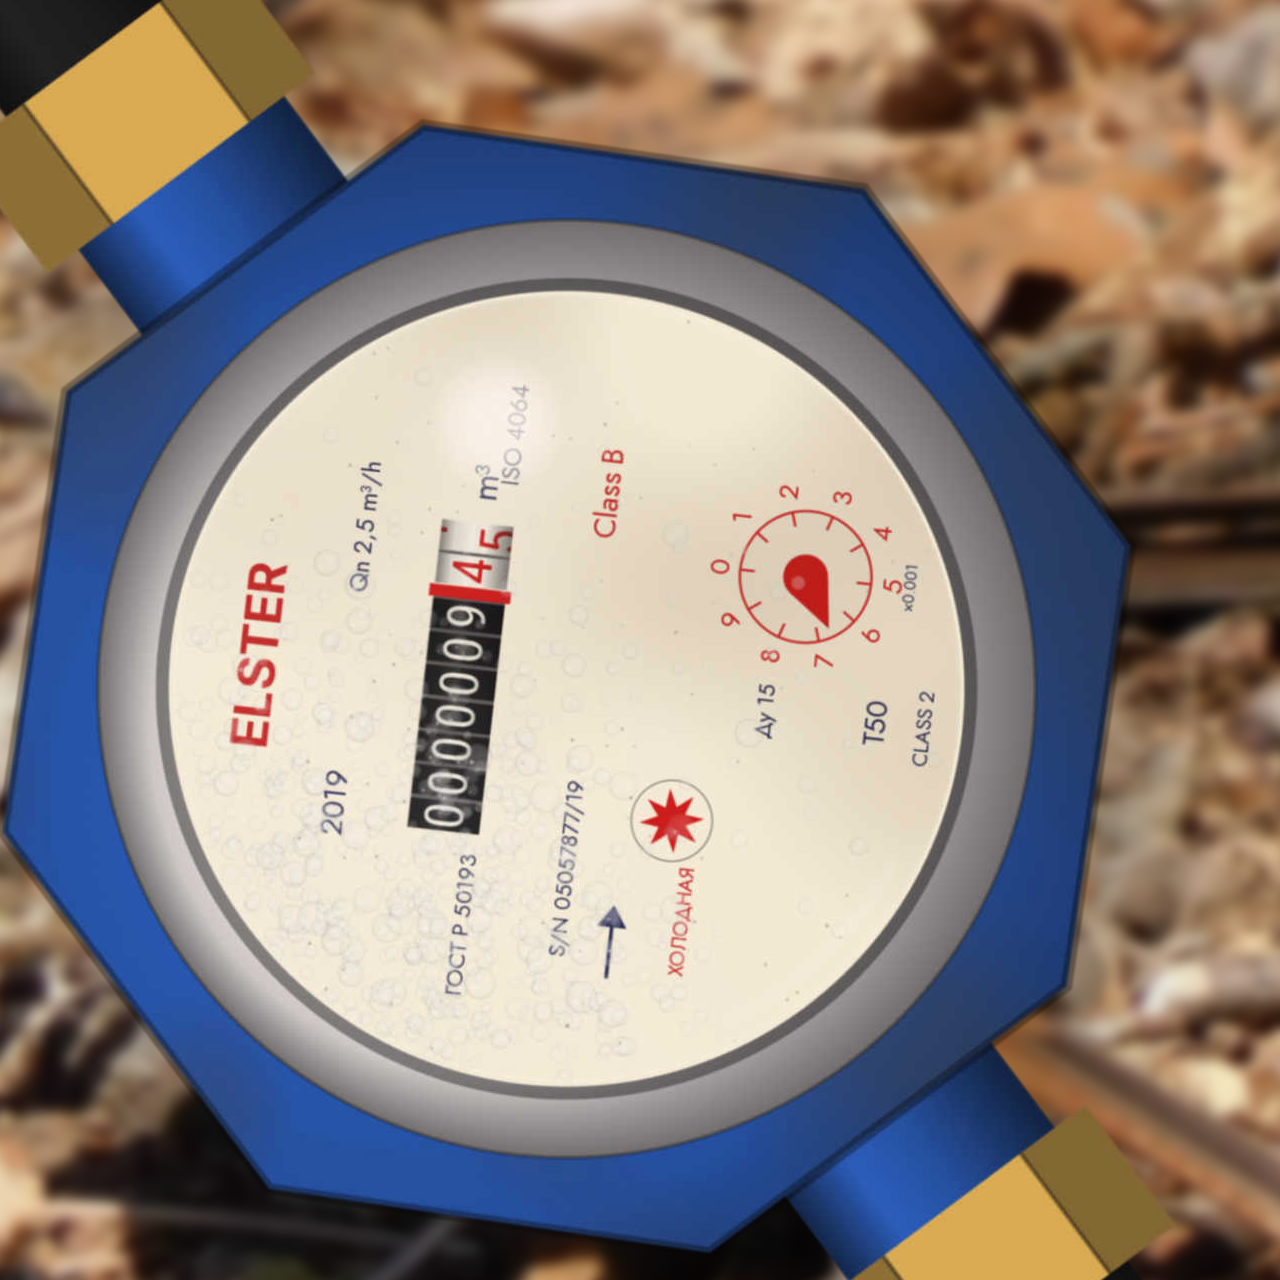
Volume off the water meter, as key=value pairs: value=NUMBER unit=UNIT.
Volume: value=9.446 unit=m³
